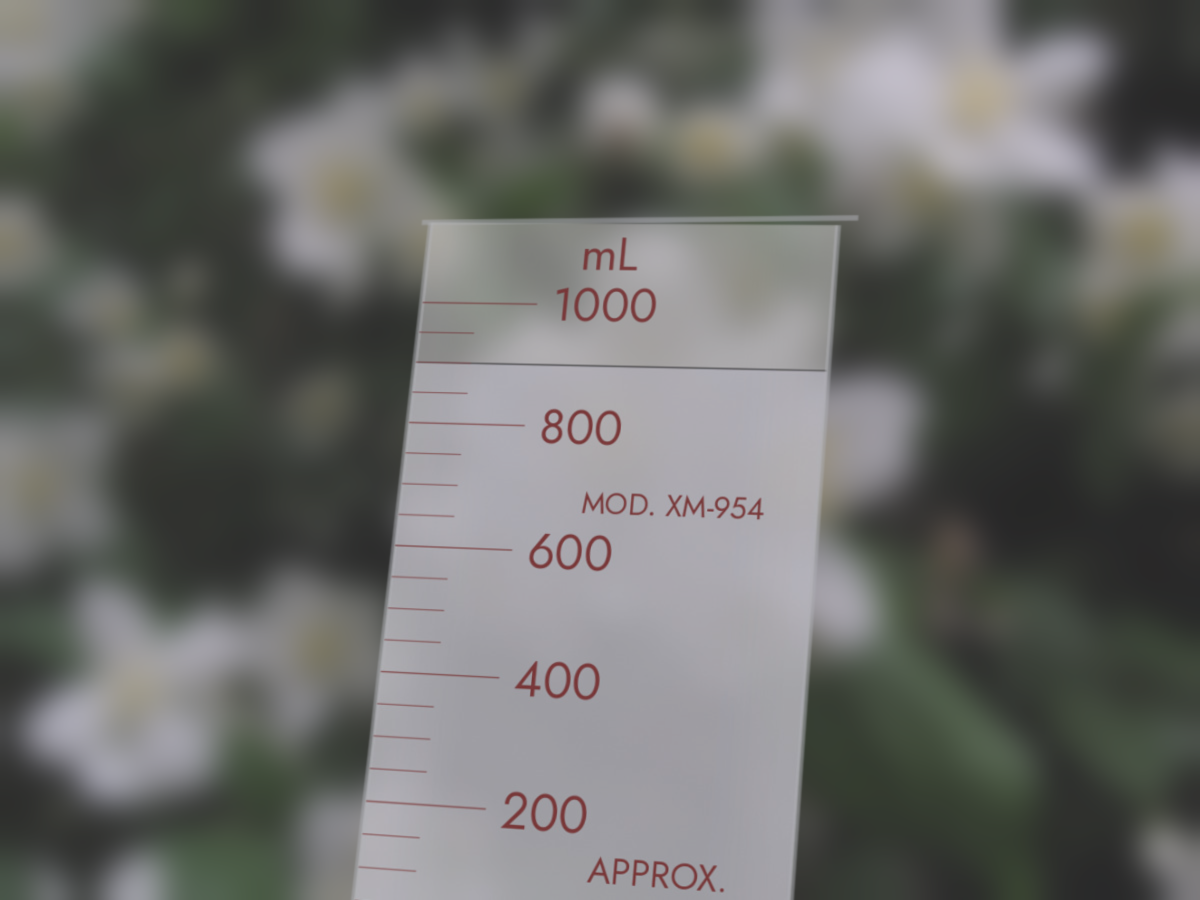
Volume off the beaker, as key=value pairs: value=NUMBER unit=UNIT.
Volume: value=900 unit=mL
